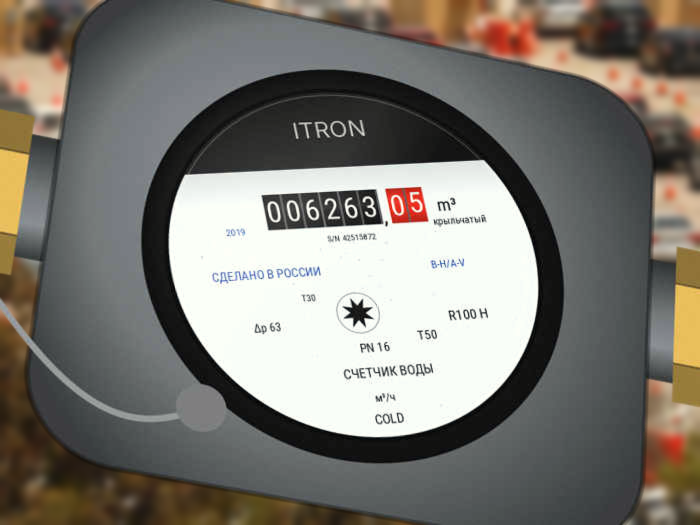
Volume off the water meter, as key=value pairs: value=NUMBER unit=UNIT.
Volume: value=6263.05 unit=m³
